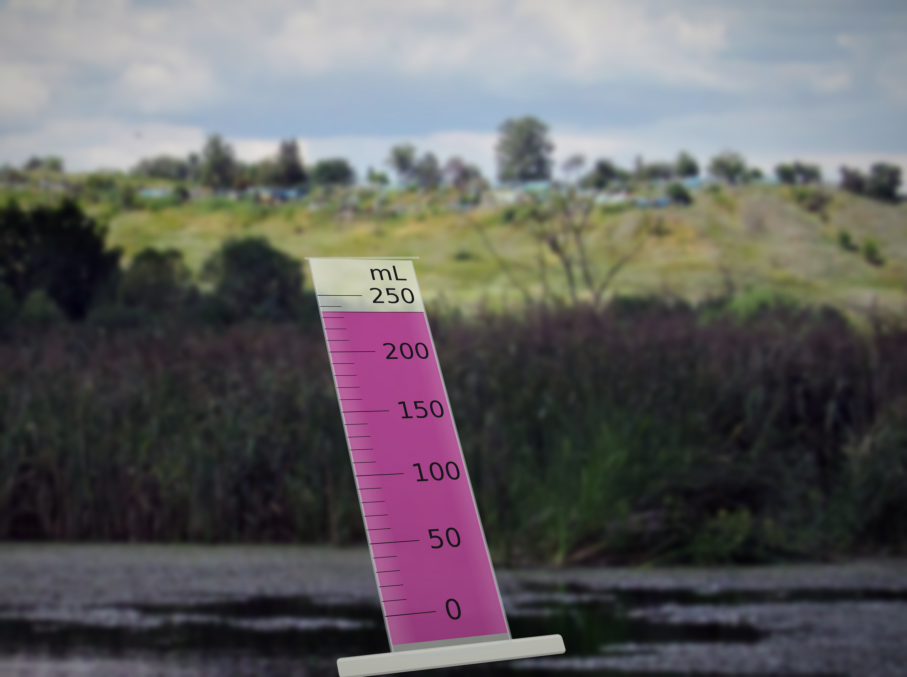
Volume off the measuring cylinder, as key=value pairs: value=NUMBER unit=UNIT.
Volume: value=235 unit=mL
